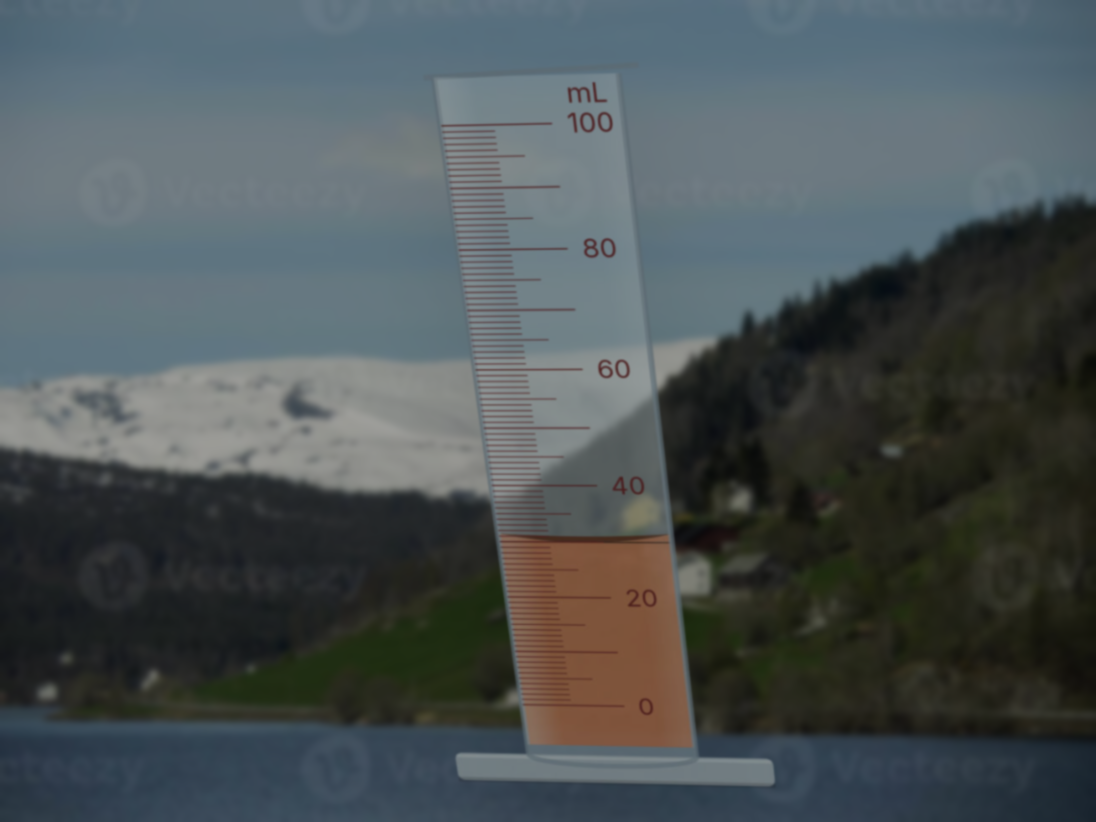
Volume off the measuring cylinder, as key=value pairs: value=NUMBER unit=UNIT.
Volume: value=30 unit=mL
